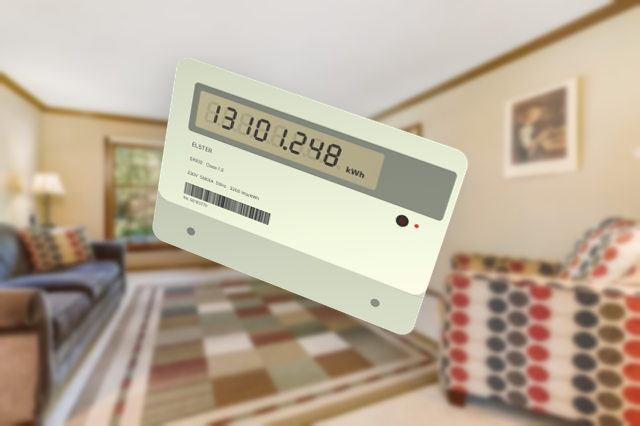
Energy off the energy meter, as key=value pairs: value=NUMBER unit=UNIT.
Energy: value=13101.248 unit=kWh
